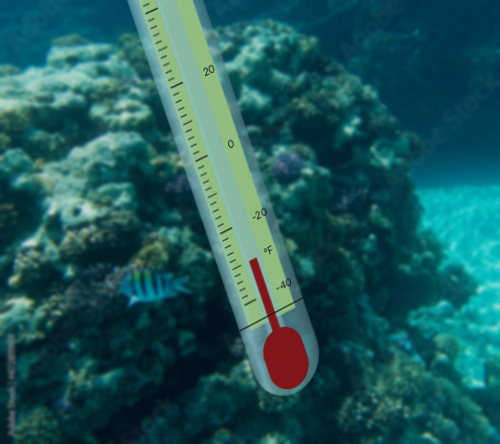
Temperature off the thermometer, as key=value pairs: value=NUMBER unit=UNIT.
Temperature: value=-30 unit=°F
